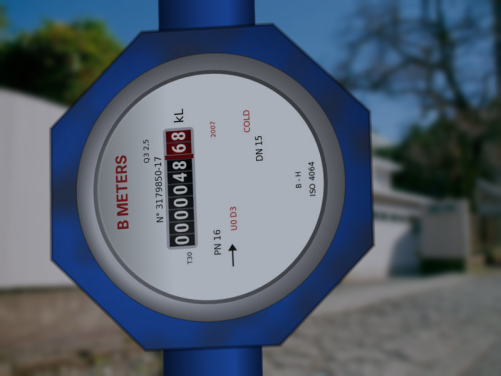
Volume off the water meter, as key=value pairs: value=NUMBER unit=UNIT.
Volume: value=48.68 unit=kL
